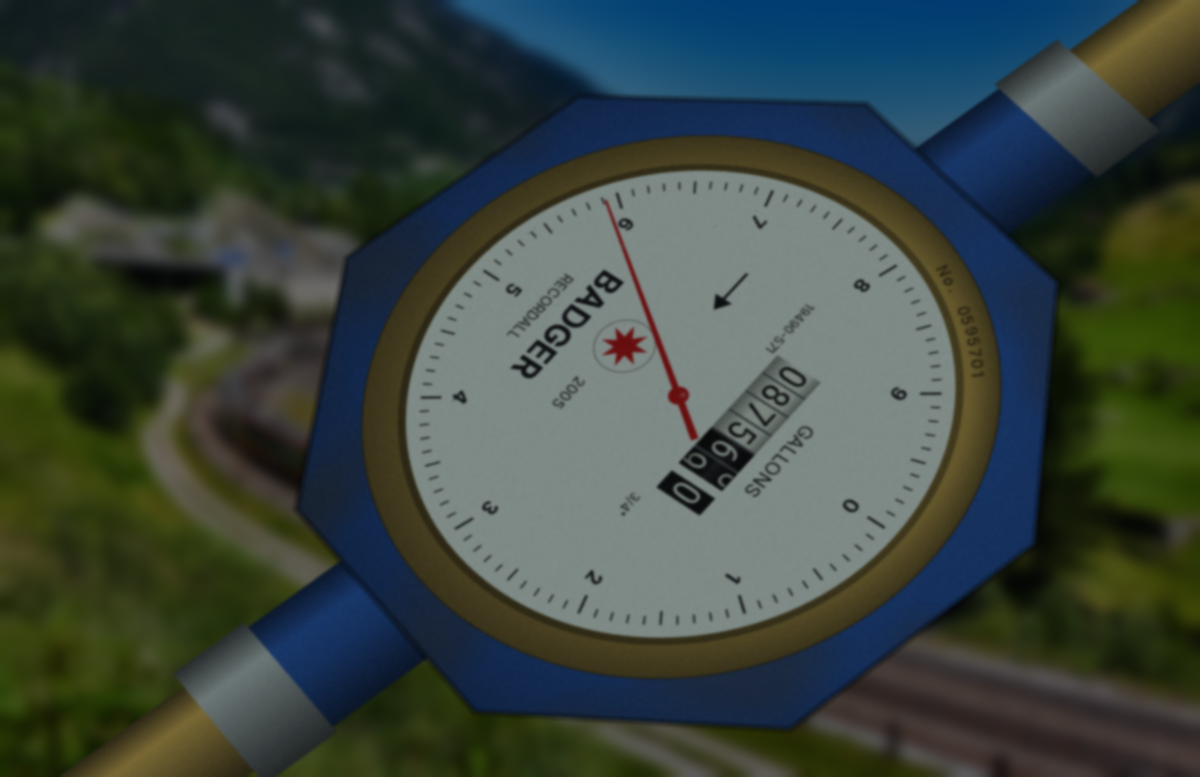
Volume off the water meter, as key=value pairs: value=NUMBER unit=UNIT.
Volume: value=875685.9 unit=gal
